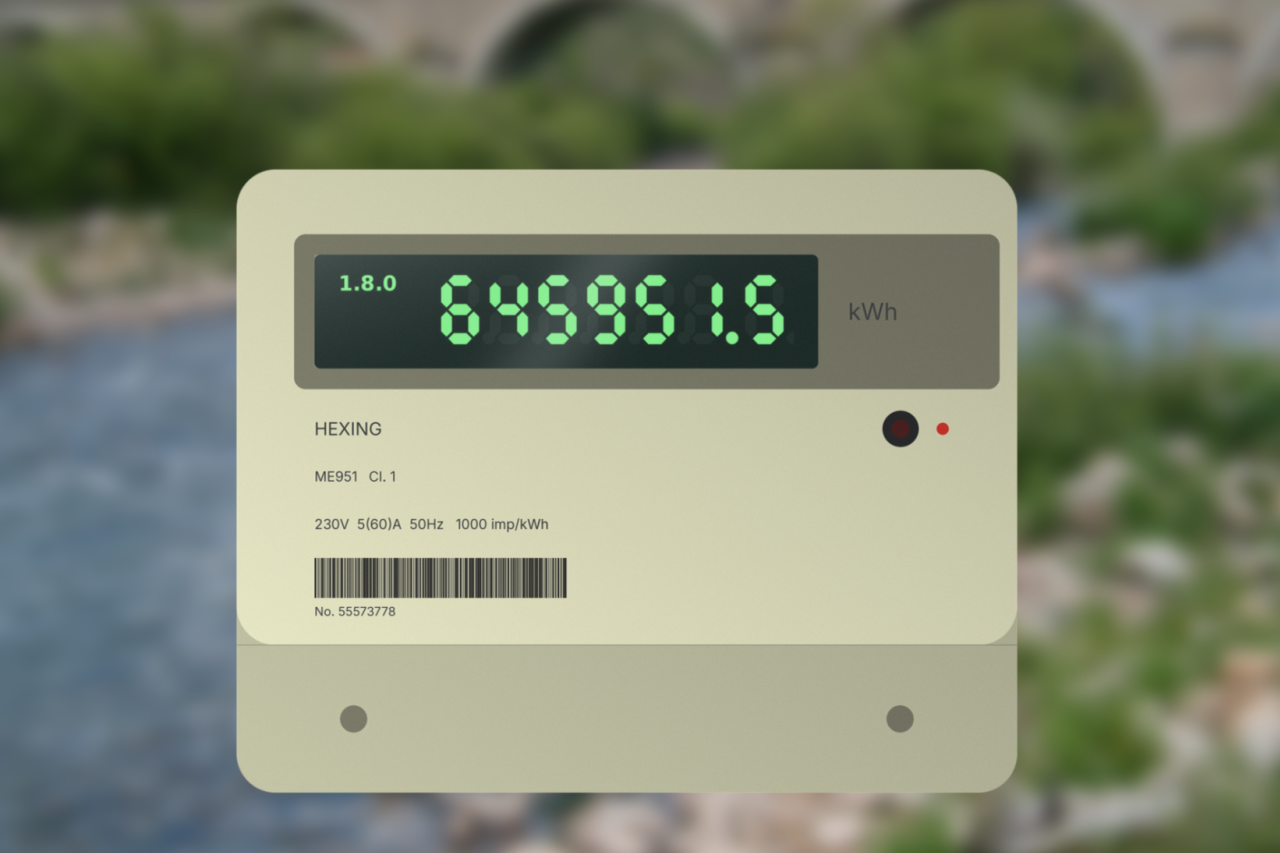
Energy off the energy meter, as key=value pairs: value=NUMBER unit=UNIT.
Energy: value=645951.5 unit=kWh
